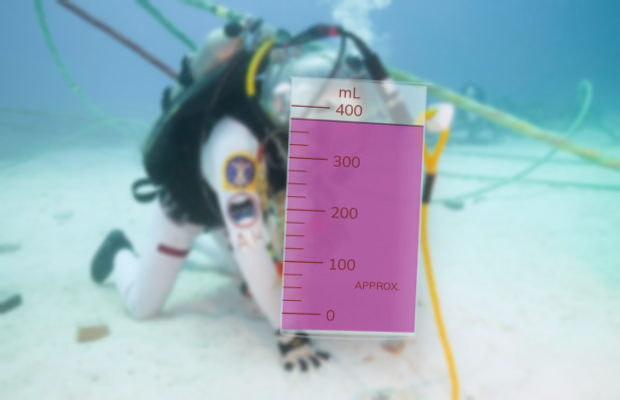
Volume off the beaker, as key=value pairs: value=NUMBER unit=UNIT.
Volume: value=375 unit=mL
